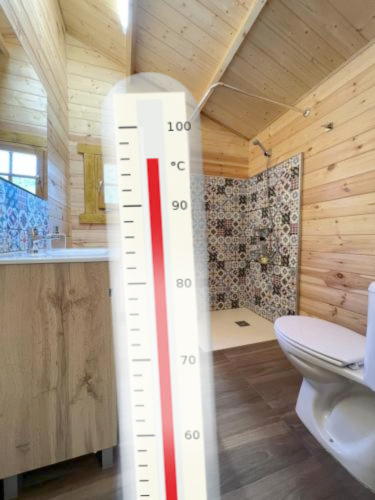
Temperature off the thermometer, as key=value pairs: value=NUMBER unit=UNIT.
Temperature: value=96 unit=°C
